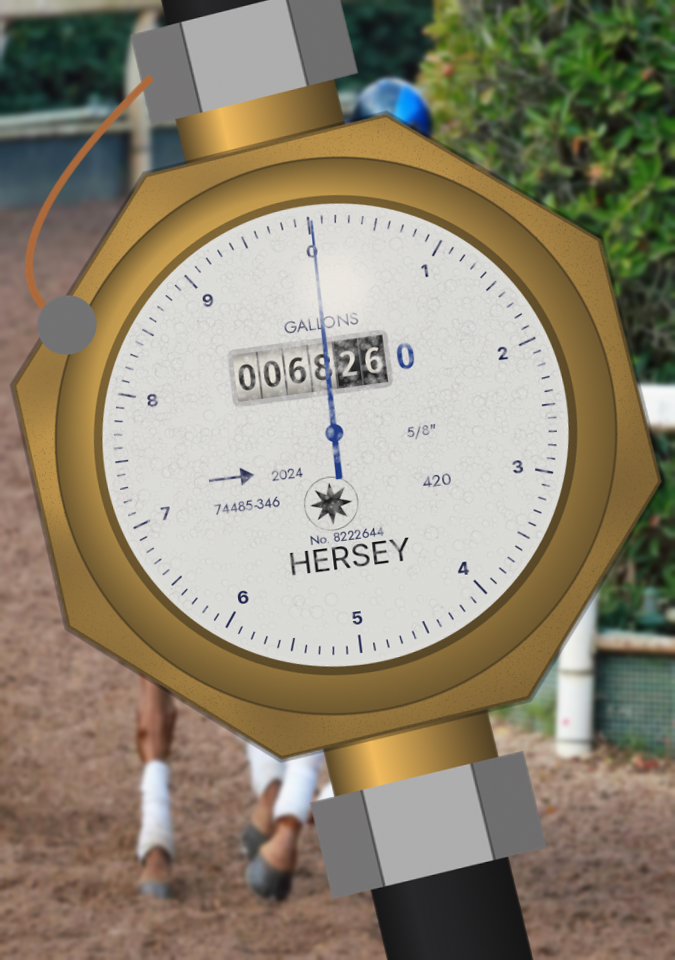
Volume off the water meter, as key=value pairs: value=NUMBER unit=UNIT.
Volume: value=68260.0 unit=gal
